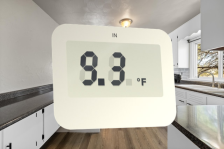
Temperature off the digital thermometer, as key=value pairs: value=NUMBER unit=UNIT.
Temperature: value=9.3 unit=°F
